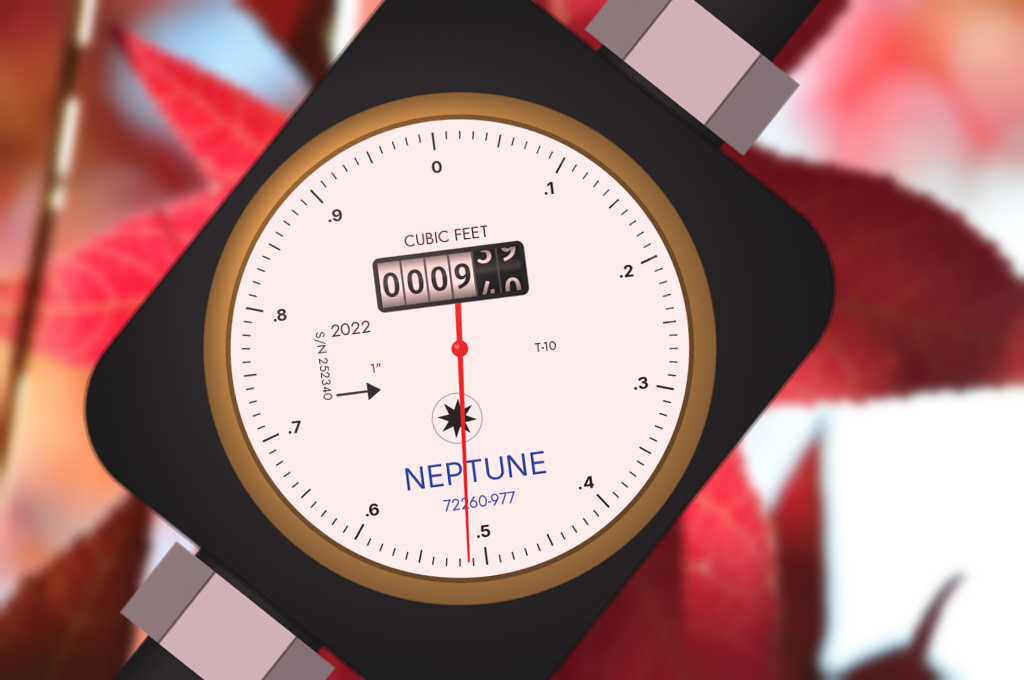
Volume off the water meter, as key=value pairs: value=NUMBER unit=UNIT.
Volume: value=939.51 unit=ft³
